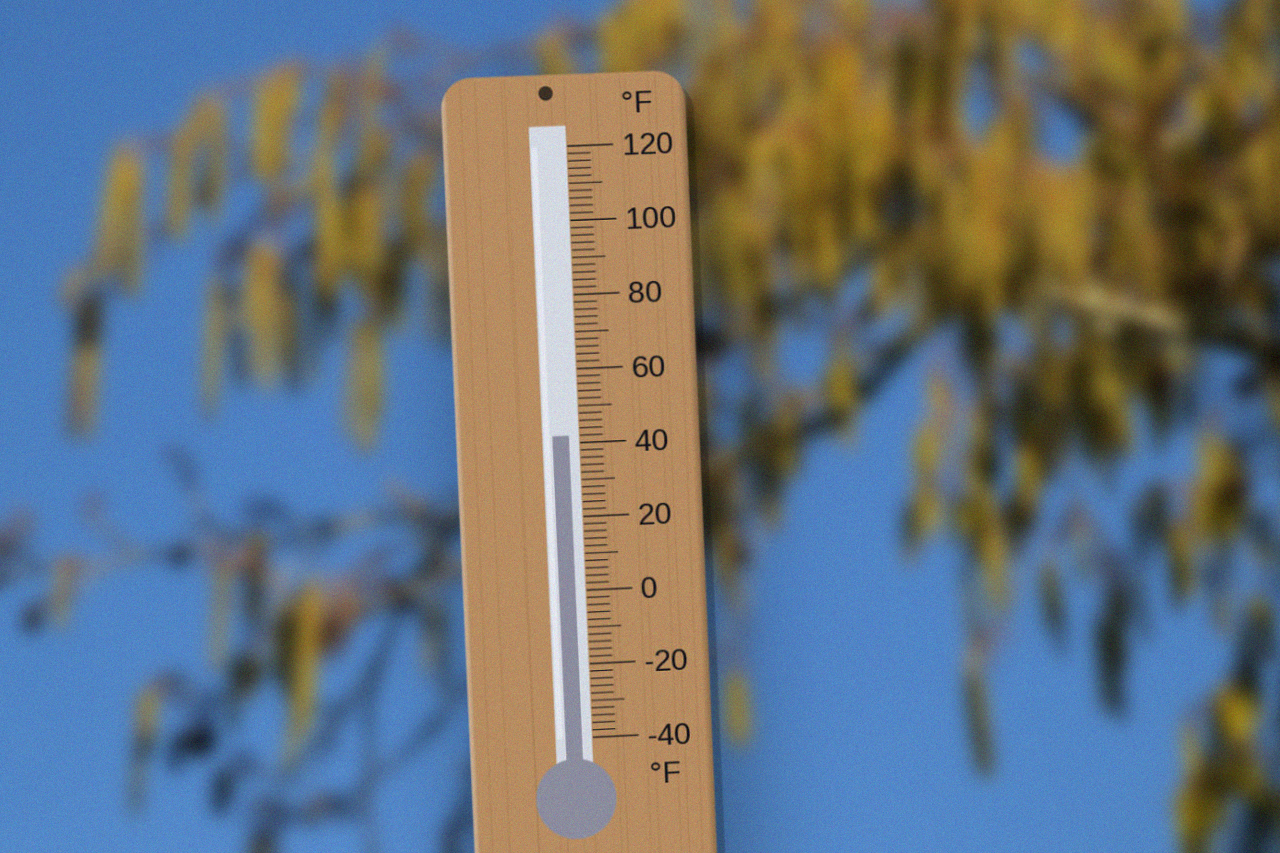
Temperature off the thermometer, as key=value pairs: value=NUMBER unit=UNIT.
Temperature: value=42 unit=°F
